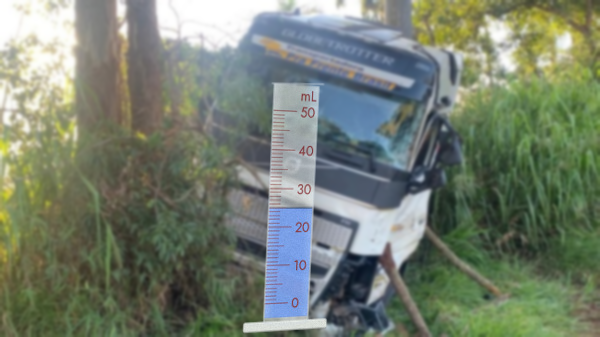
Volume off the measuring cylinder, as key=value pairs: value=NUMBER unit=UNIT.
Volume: value=25 unit=mL
